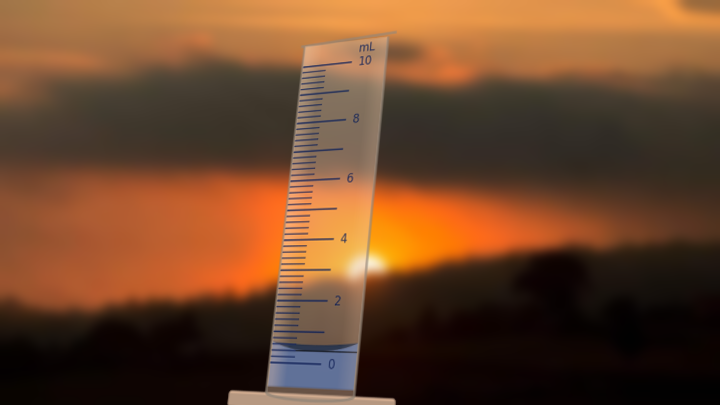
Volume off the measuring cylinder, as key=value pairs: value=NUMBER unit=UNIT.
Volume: value=0.4 unit=mL
